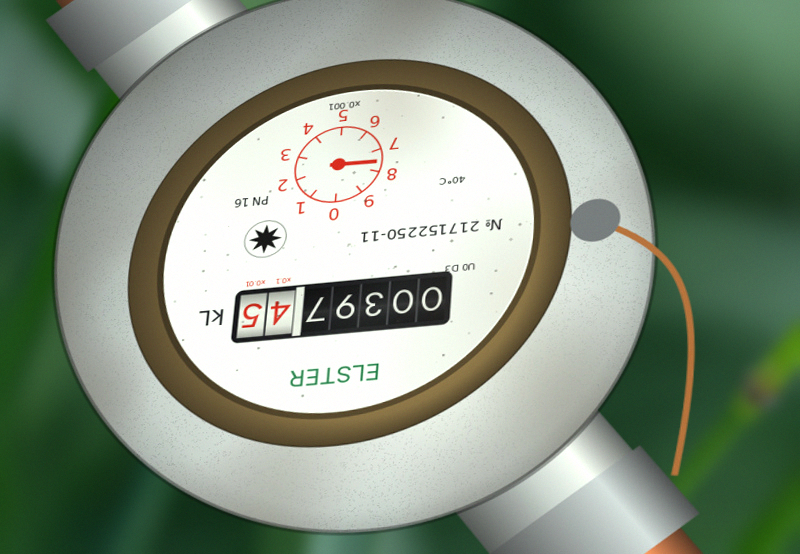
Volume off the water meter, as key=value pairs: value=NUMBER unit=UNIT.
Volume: value=397.457 unit=kL
